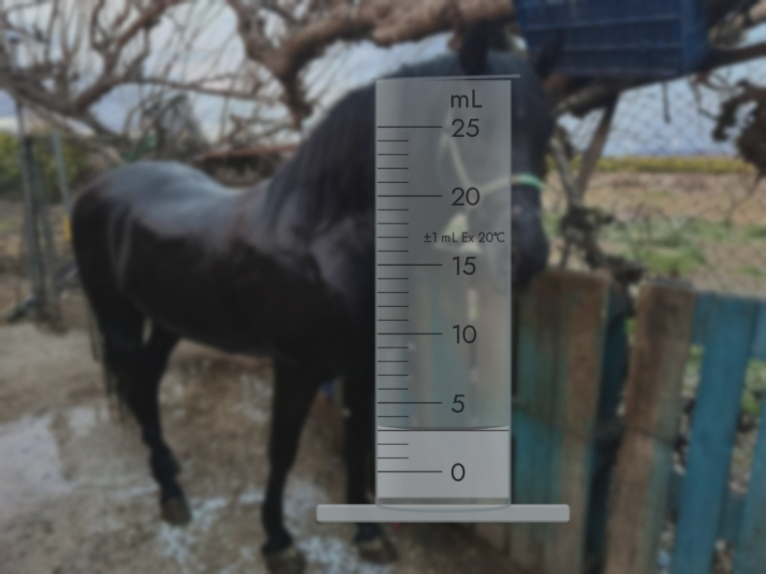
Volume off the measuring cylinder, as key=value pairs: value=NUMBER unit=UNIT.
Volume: value=3 unit=mL
